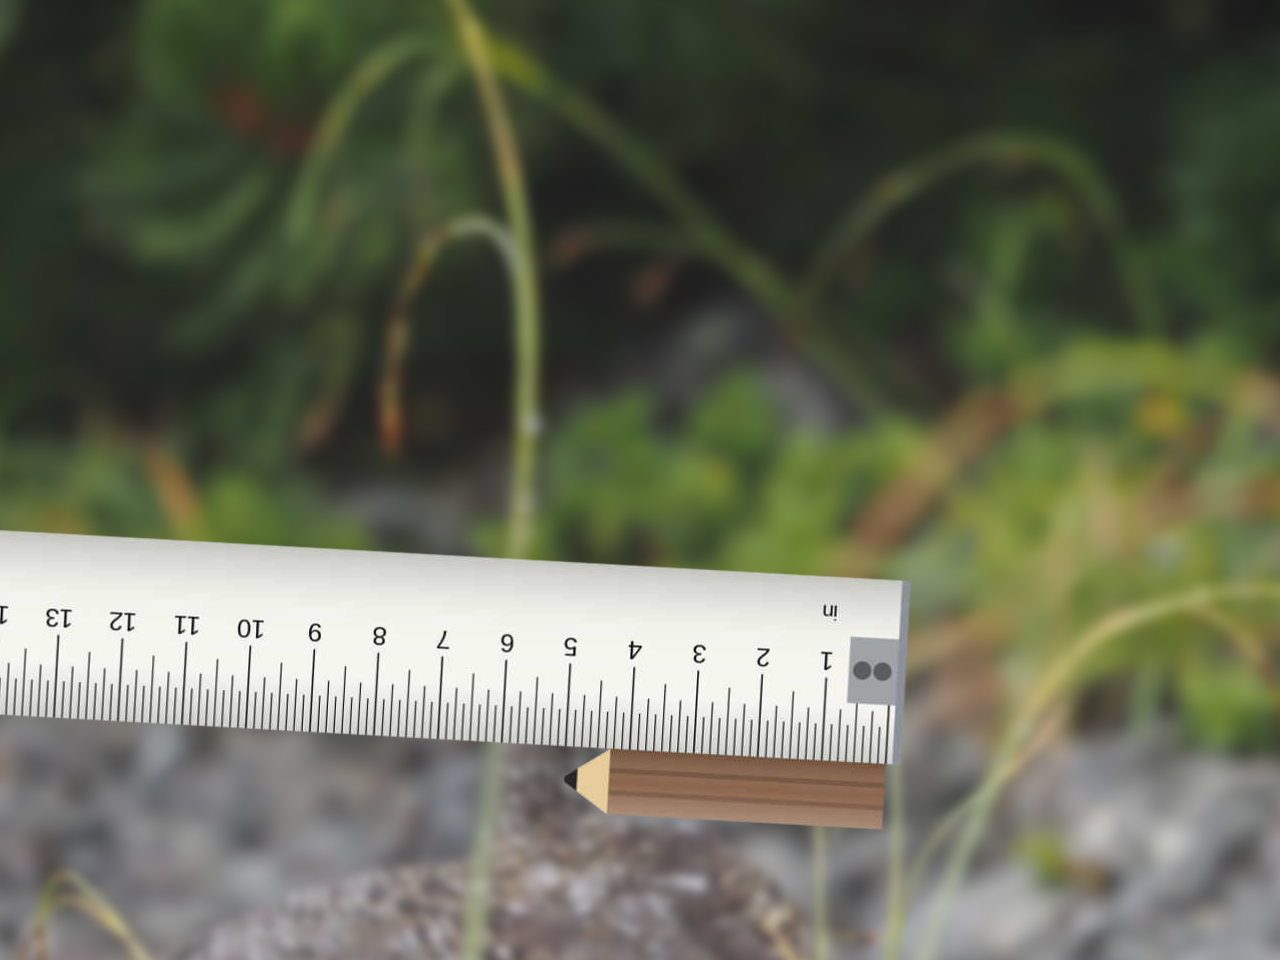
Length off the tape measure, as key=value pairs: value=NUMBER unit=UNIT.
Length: value=5 unit=in
